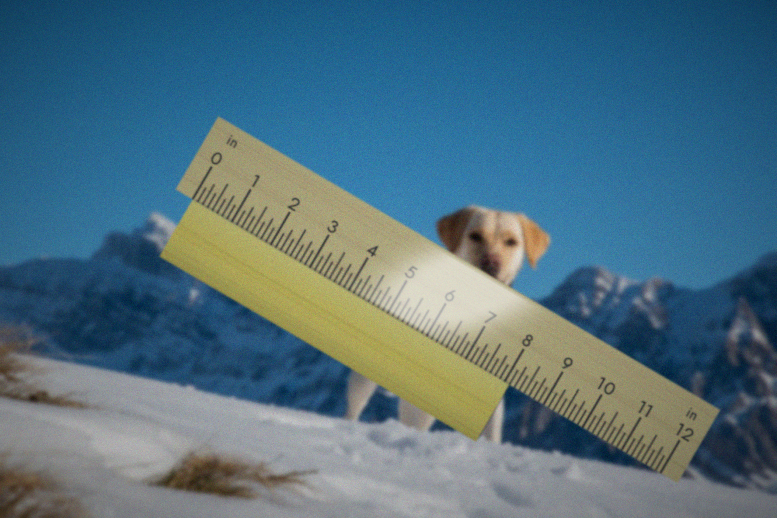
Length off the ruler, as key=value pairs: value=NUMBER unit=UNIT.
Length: value=8.125 unit=in
